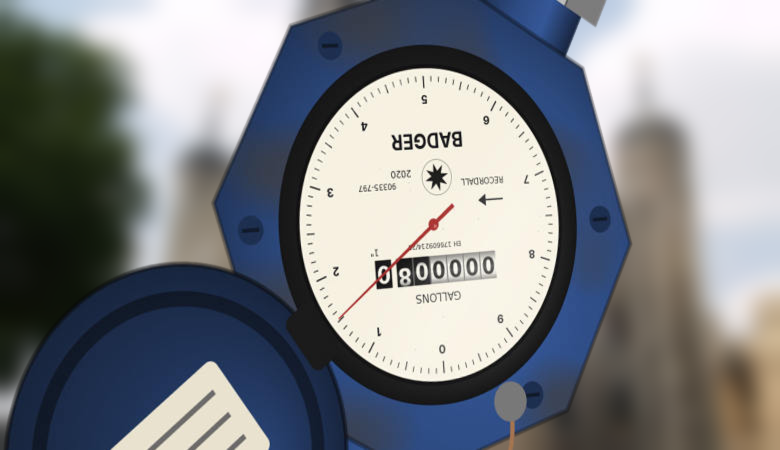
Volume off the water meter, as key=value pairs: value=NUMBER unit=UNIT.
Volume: value=81.5 unit=gal
